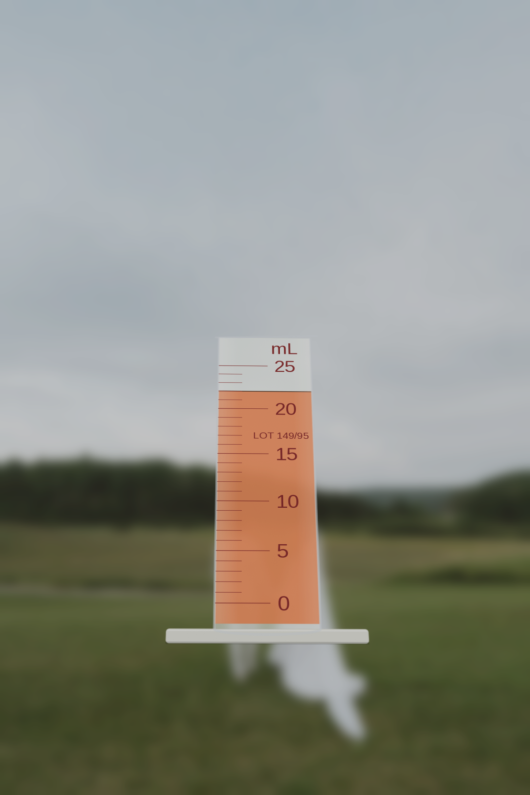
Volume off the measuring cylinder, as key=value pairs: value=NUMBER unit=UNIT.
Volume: value=22 unit=mL
